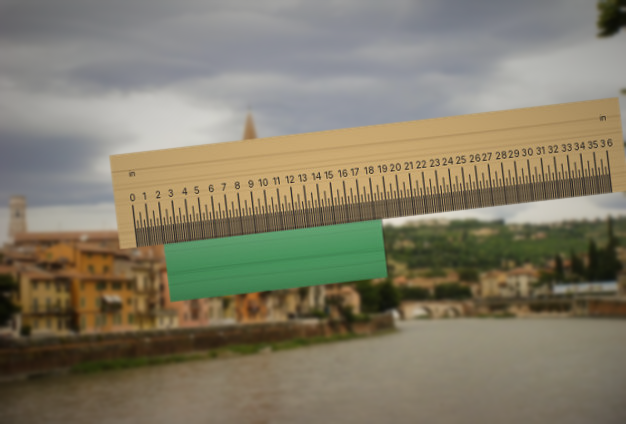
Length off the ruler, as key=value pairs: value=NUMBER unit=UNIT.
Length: value=16.5 unit=in
